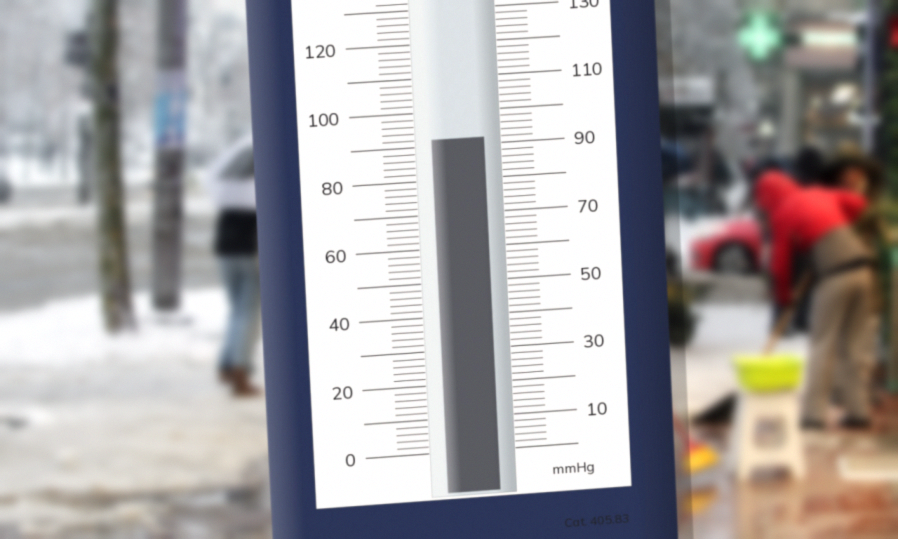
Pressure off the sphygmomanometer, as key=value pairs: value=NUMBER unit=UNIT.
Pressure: value=92 unit=mmHg
